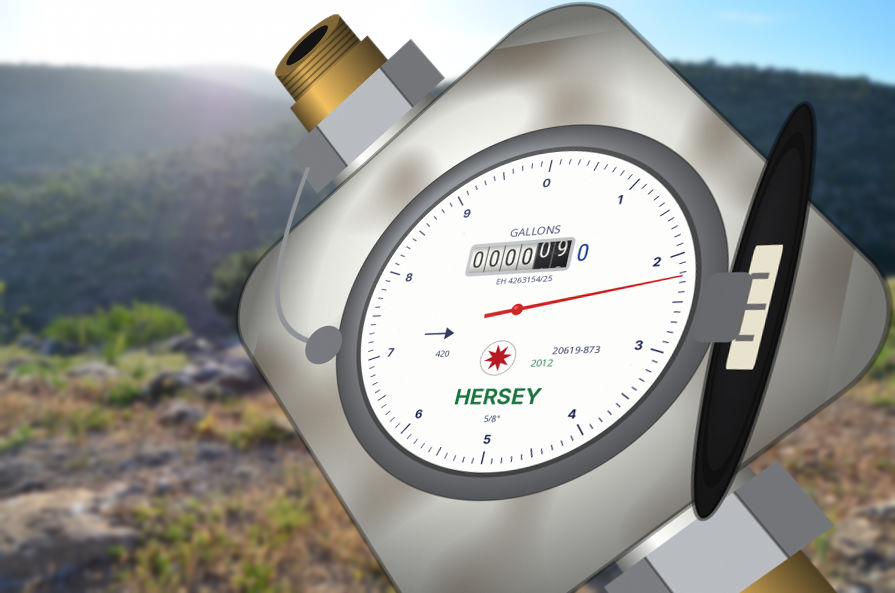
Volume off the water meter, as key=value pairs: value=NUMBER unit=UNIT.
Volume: value=92.2 unit=gal
